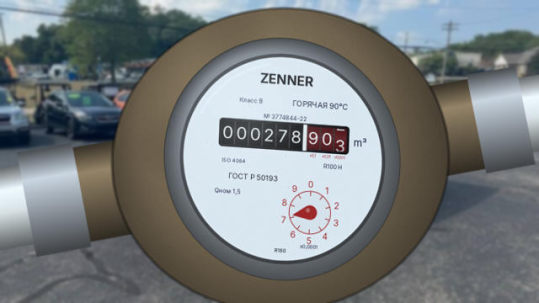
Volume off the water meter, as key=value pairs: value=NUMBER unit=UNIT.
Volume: value=278.9027 unit=m³
